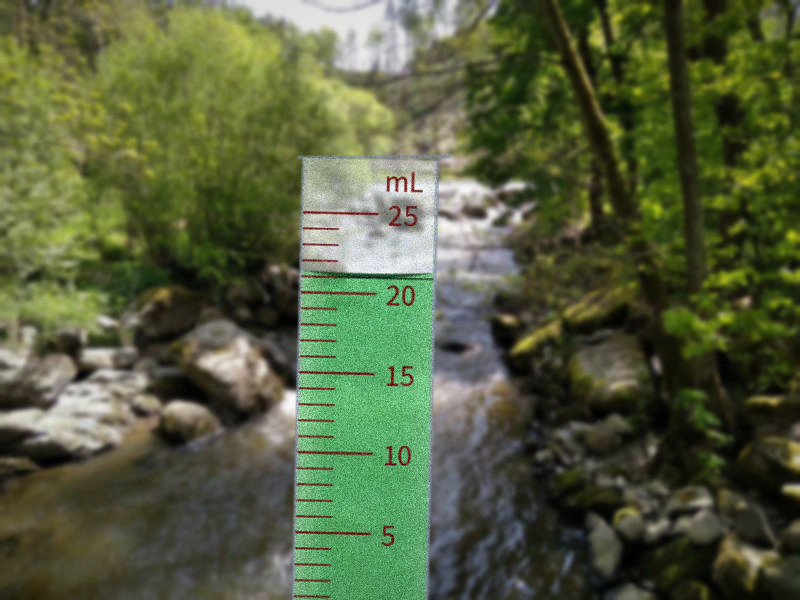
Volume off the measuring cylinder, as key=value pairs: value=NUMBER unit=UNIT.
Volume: value=21 unit=mL
